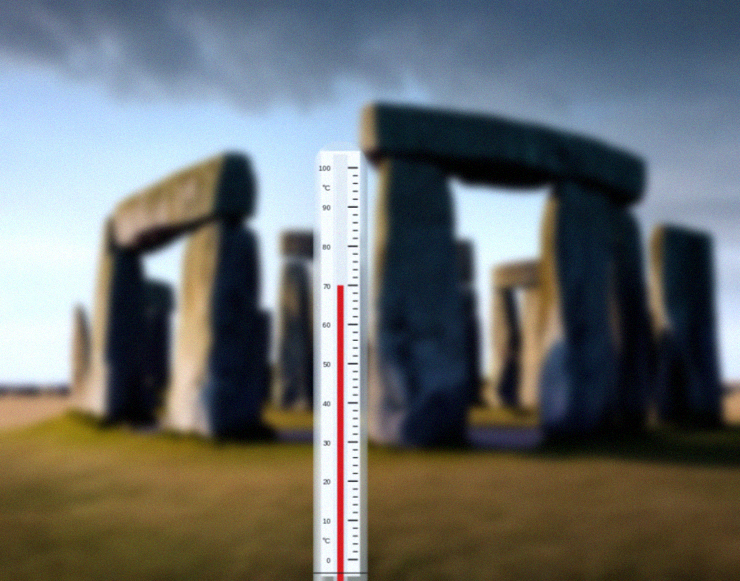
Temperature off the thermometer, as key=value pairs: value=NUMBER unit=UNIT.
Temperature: value=70 unit=°C
